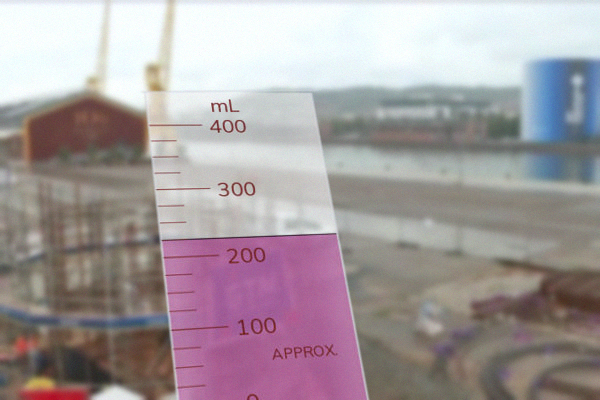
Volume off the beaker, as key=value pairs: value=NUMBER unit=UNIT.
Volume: value=225 unit=mL
